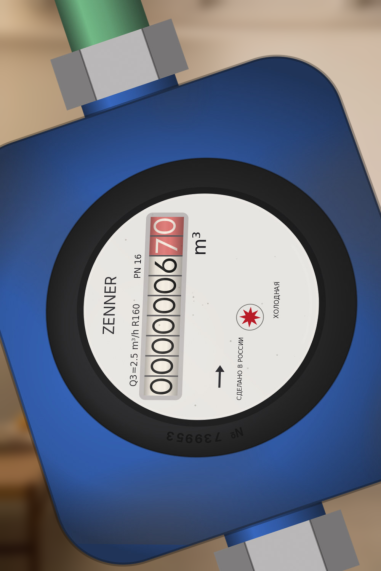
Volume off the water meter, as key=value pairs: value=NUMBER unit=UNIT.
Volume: value=6.70 unit=m³
